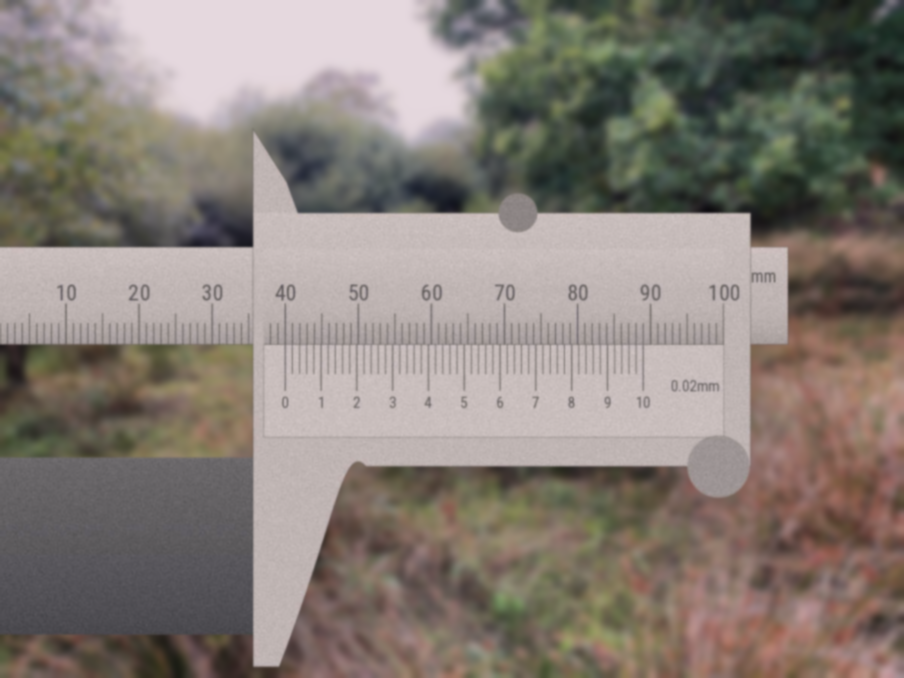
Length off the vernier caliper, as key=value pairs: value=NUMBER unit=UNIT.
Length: value=40.0 unit=mm
